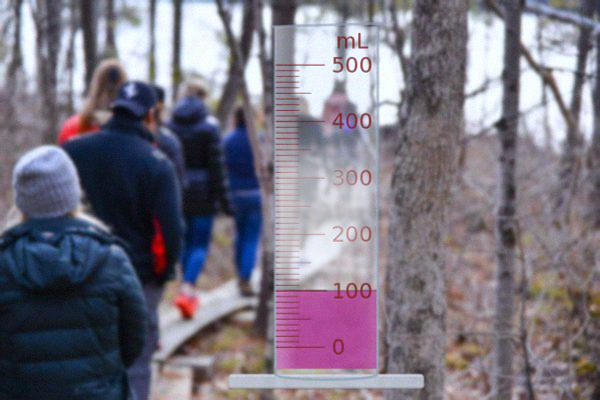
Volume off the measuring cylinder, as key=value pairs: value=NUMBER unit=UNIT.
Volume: value=100 unit=mL
